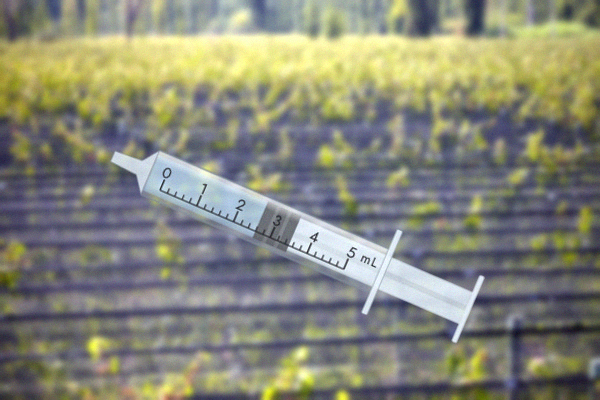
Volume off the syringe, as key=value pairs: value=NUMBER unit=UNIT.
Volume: value=2.6 unit=mL
